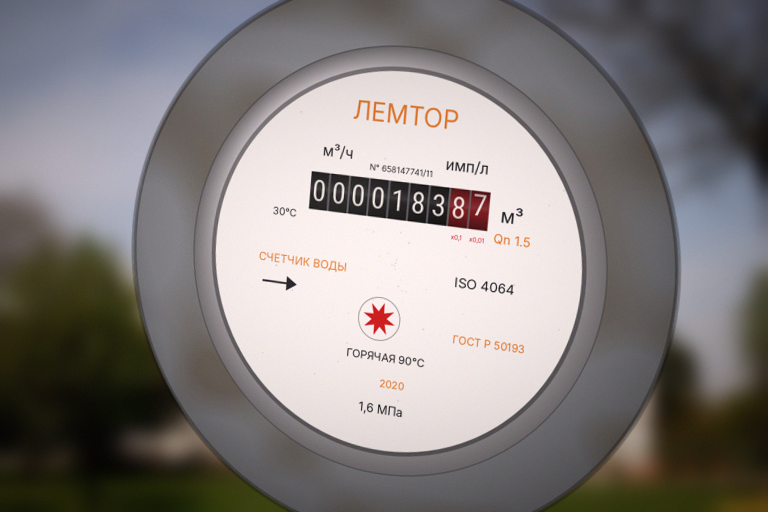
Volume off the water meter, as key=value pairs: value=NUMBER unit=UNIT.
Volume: value=183.87 unit=m³
